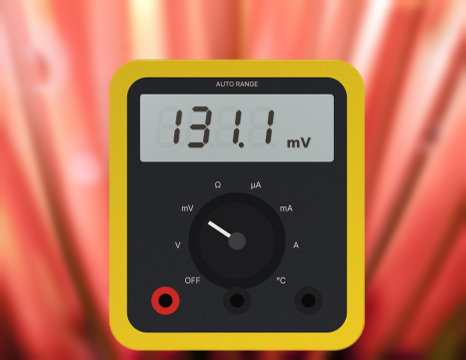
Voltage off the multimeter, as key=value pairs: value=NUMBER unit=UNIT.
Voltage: value=131.1 unit=mV
